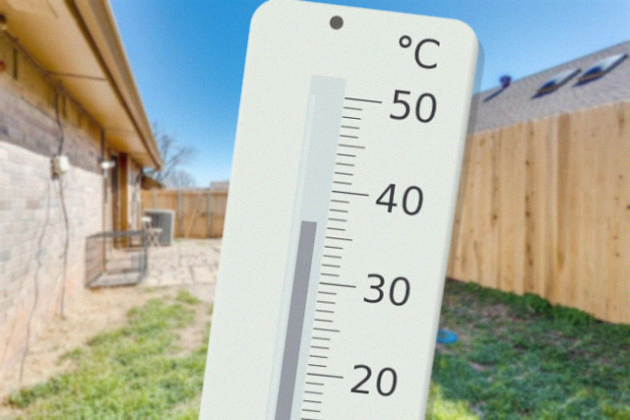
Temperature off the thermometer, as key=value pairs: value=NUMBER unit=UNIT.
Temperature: value=36.5 unit=°C
